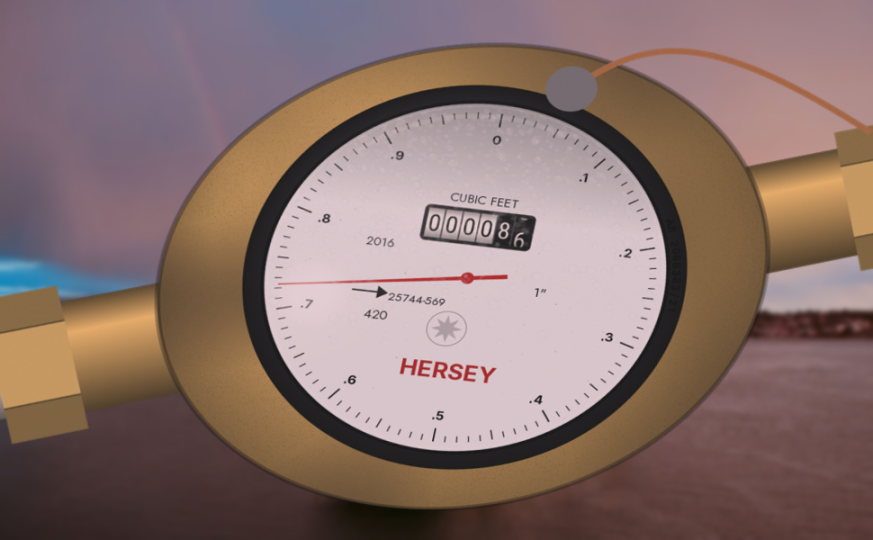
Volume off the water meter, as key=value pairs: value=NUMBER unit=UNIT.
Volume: value=85.72 unit=ft³
